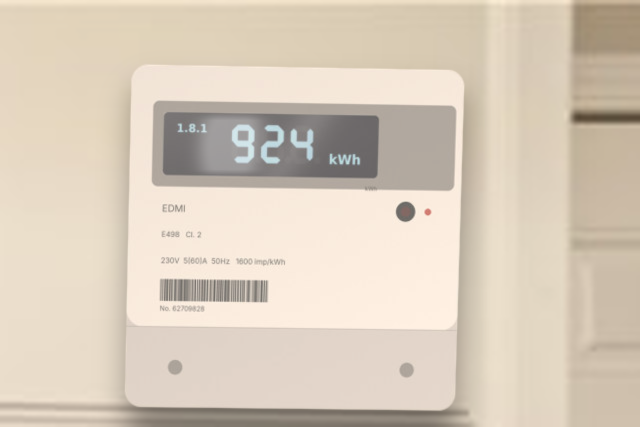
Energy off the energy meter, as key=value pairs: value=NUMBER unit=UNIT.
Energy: value=924 unit=kWh
